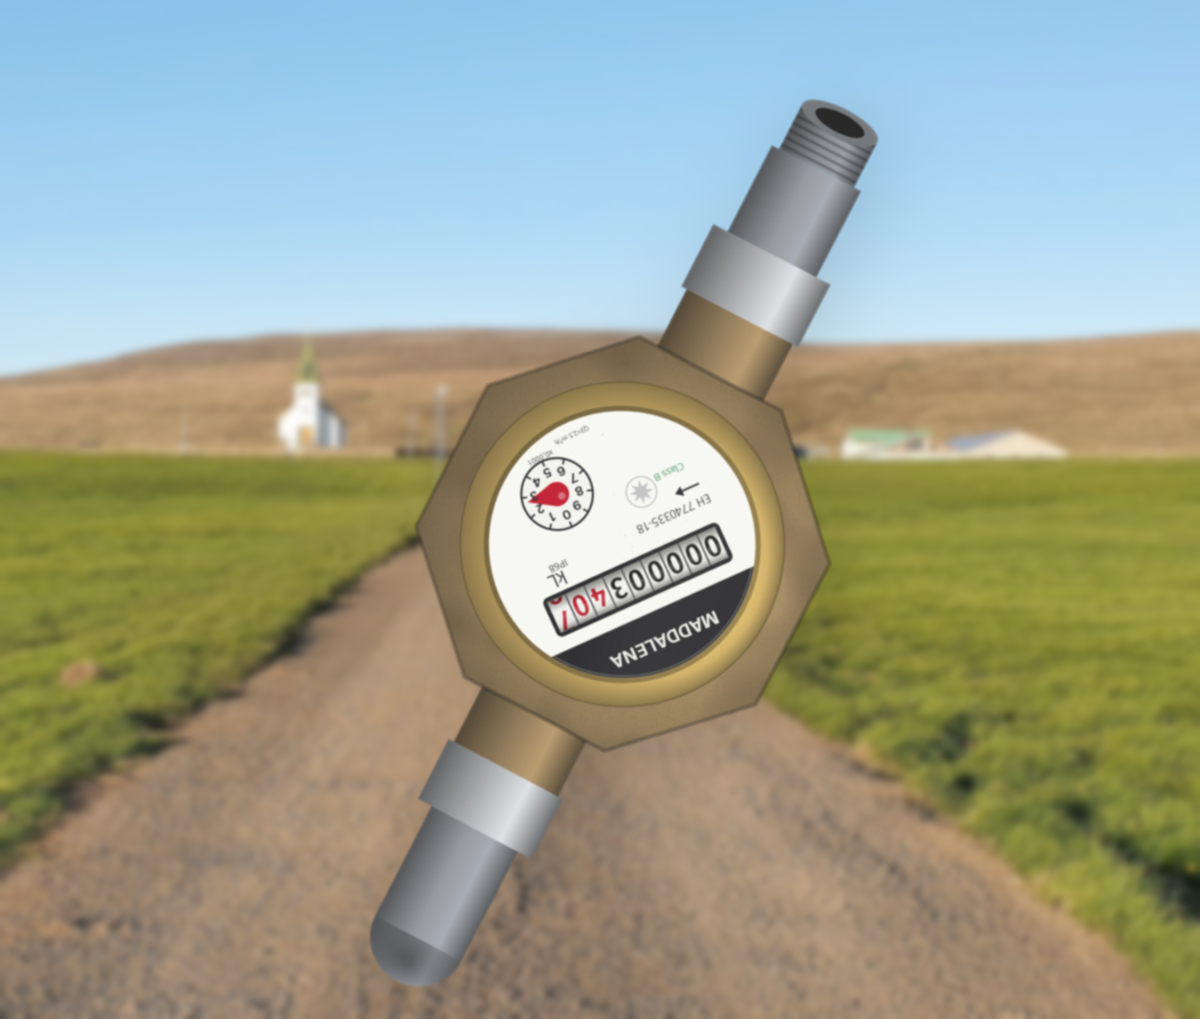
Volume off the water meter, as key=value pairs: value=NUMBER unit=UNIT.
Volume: value=3.4072 unit=kL
